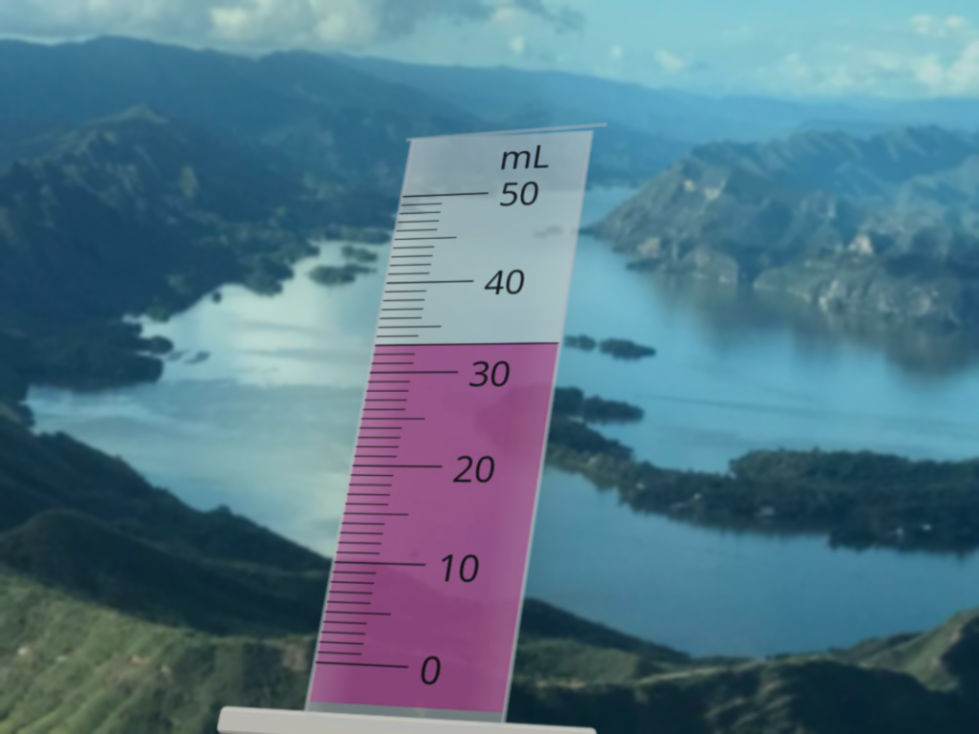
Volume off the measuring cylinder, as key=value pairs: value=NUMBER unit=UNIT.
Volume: value=33 unit=mL
